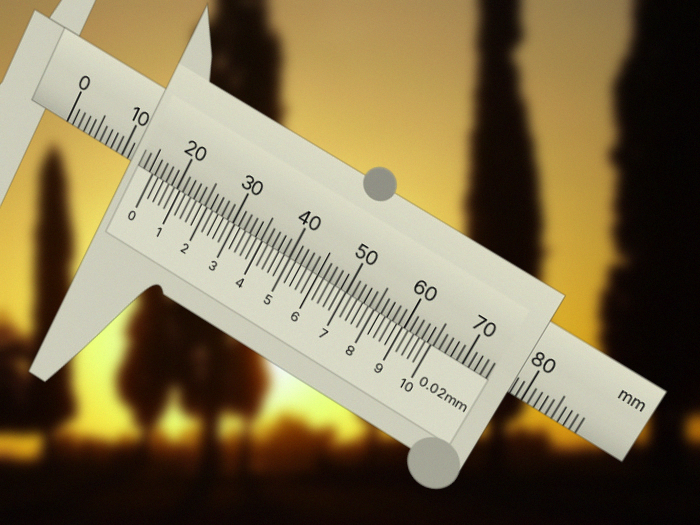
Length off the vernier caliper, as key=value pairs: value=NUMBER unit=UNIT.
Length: value=15.6 unit=mm
